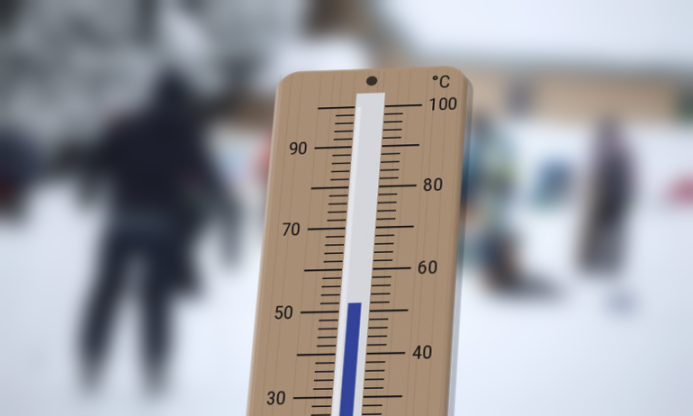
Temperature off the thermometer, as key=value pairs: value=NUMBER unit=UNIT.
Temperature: value=52 unit=°C
